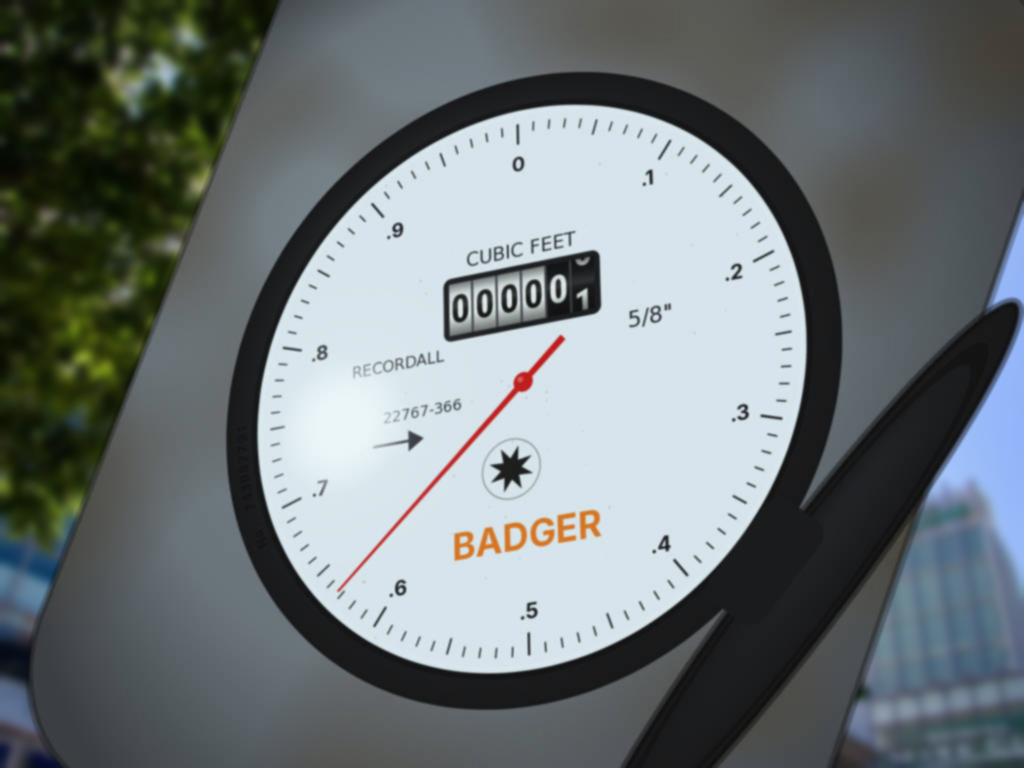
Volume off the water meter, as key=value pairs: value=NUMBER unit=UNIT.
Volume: value=0.63 unit=ft³
